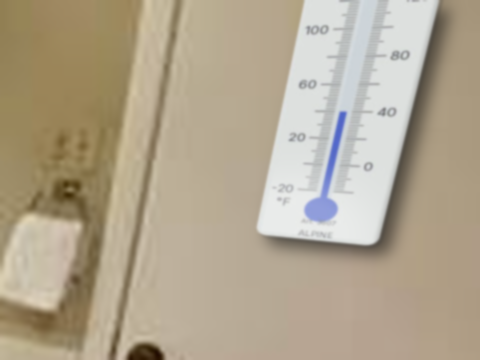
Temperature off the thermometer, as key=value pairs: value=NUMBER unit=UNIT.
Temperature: value=40 unit=°F
